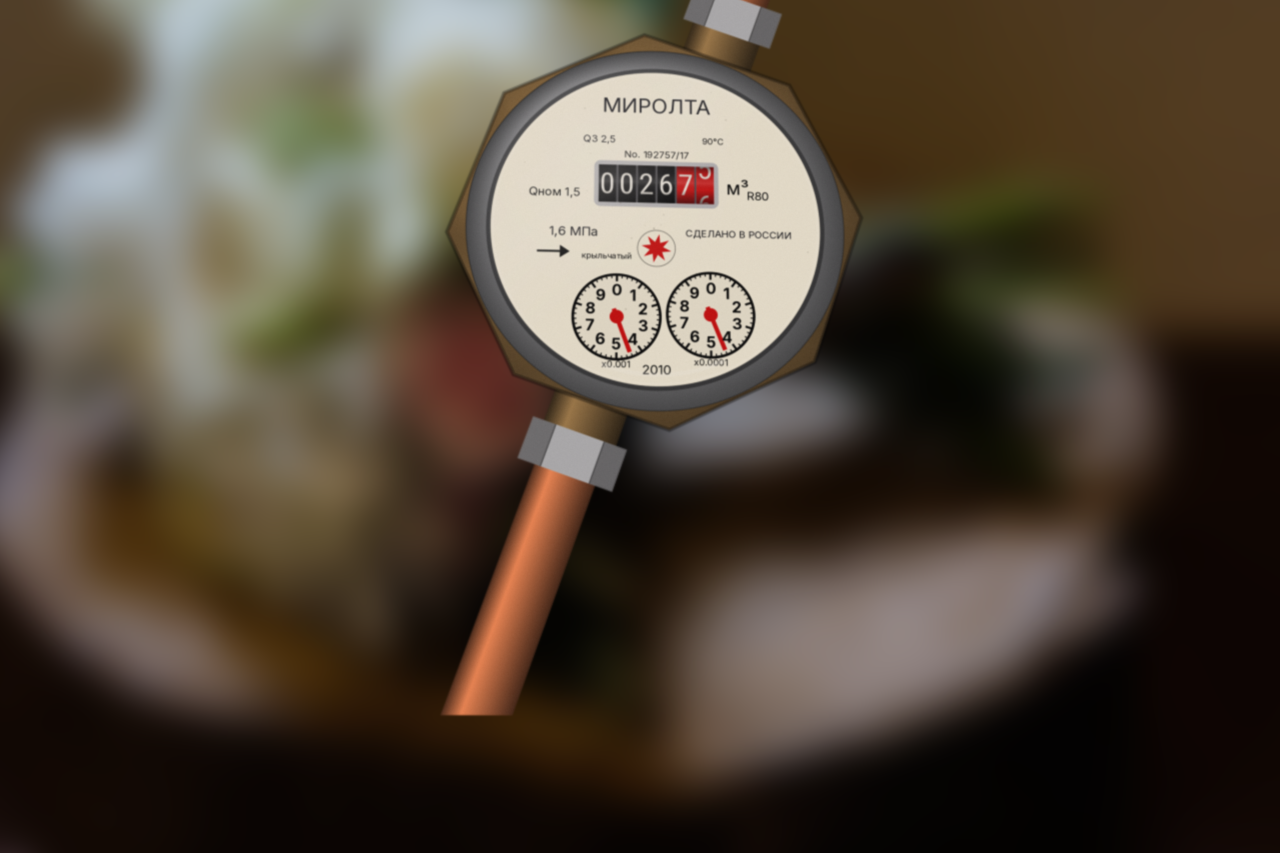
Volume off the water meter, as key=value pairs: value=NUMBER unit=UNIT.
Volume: value=26.7544 unit=m³
